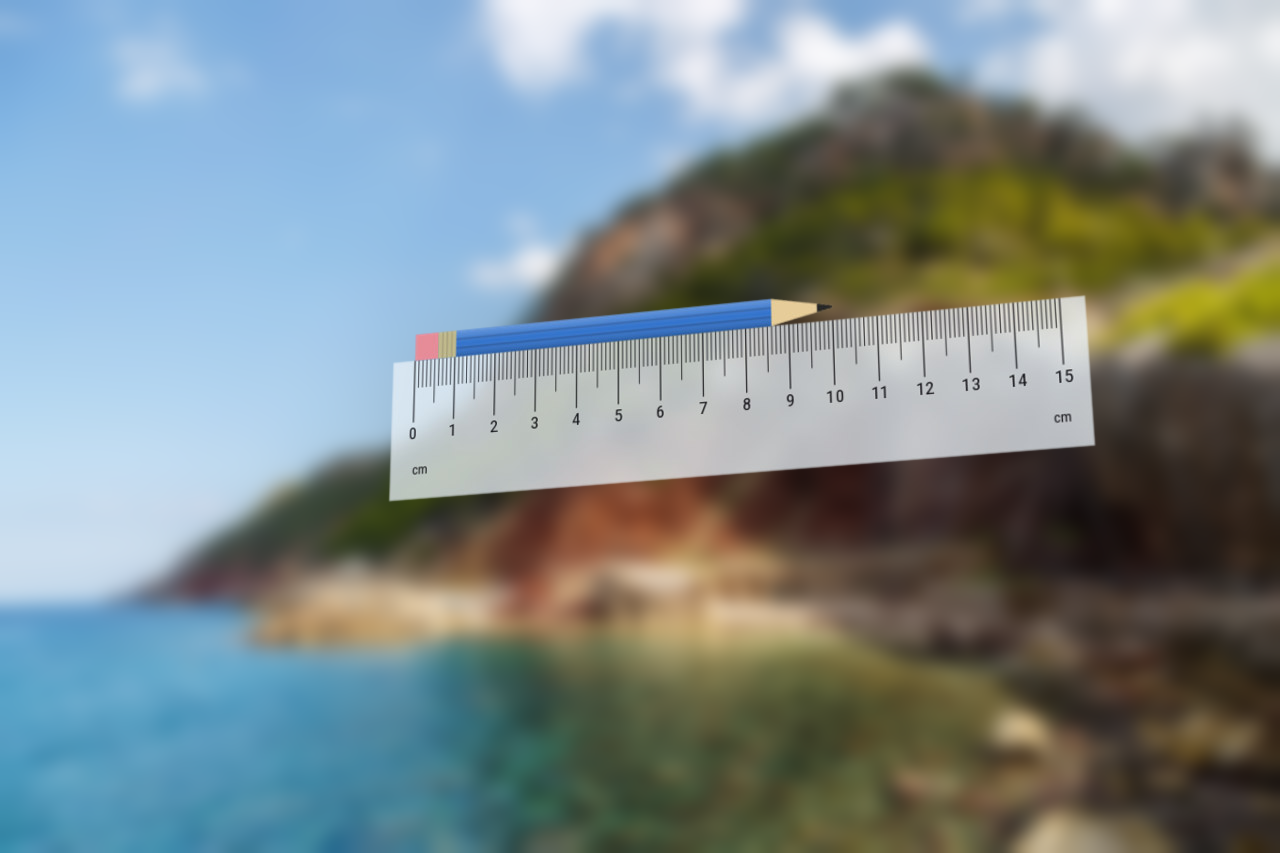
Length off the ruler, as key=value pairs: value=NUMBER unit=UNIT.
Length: value=10 unit=cm
